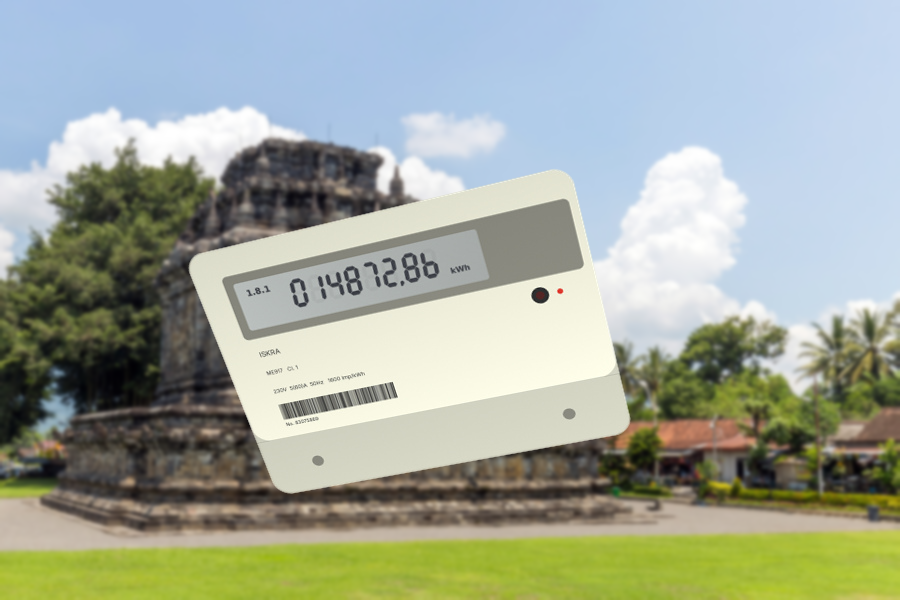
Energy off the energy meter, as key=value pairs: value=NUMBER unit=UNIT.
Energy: value=14872.86 unit=kWh
